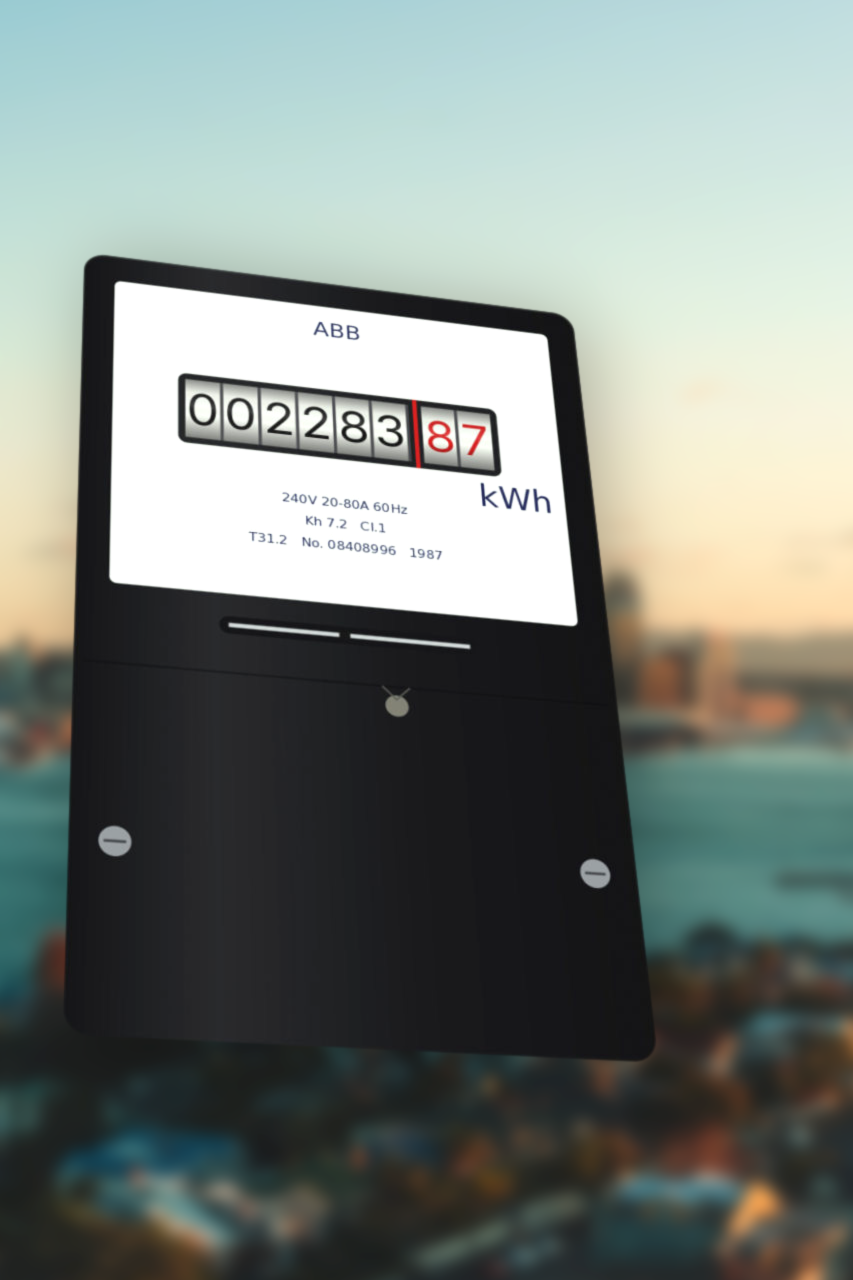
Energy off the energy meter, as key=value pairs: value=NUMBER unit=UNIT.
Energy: value=2283.87 unit=kWh
